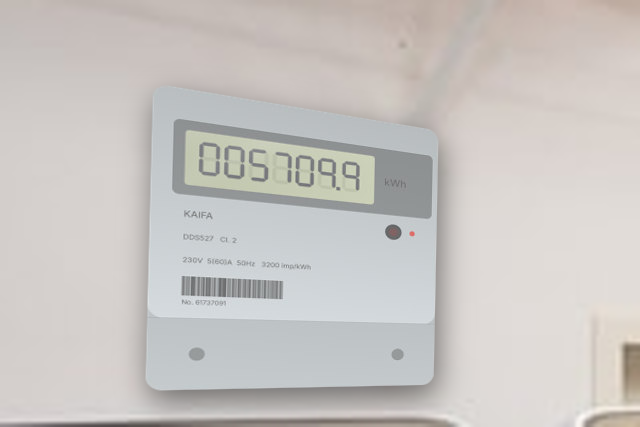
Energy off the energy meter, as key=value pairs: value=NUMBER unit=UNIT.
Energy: value=5709.9 unit=kWh
